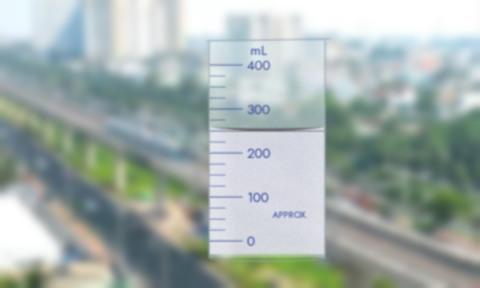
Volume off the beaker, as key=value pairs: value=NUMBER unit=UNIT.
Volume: value=250 unit=mL
